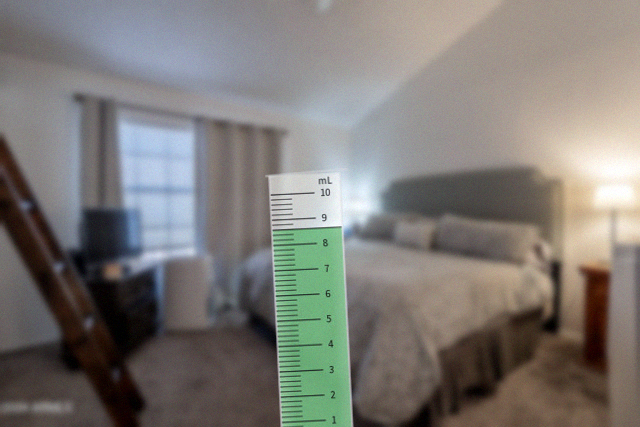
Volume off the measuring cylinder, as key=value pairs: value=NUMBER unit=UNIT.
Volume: value=8.6 unit=mL
